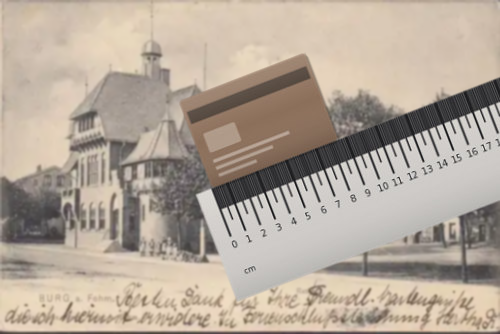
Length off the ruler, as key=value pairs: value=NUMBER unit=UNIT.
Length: value=8.5 unit=cm
